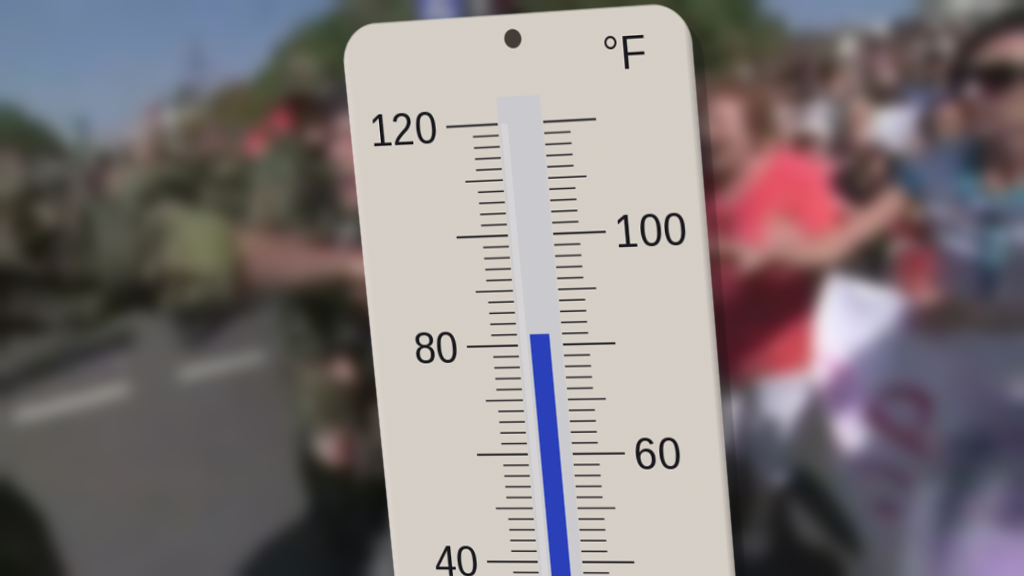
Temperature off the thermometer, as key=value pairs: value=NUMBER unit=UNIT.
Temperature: value=82 unit=°F
